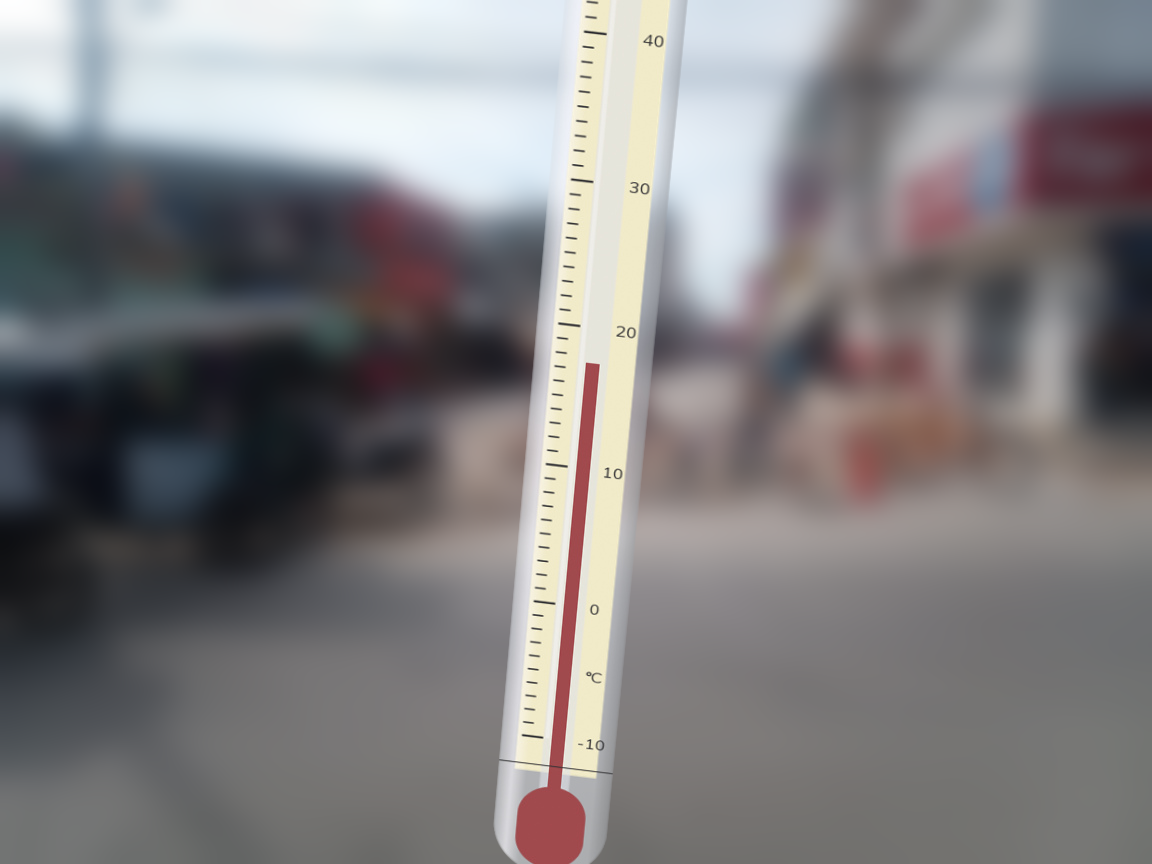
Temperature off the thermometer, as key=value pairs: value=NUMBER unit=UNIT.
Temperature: value=17.5 unit=°C
